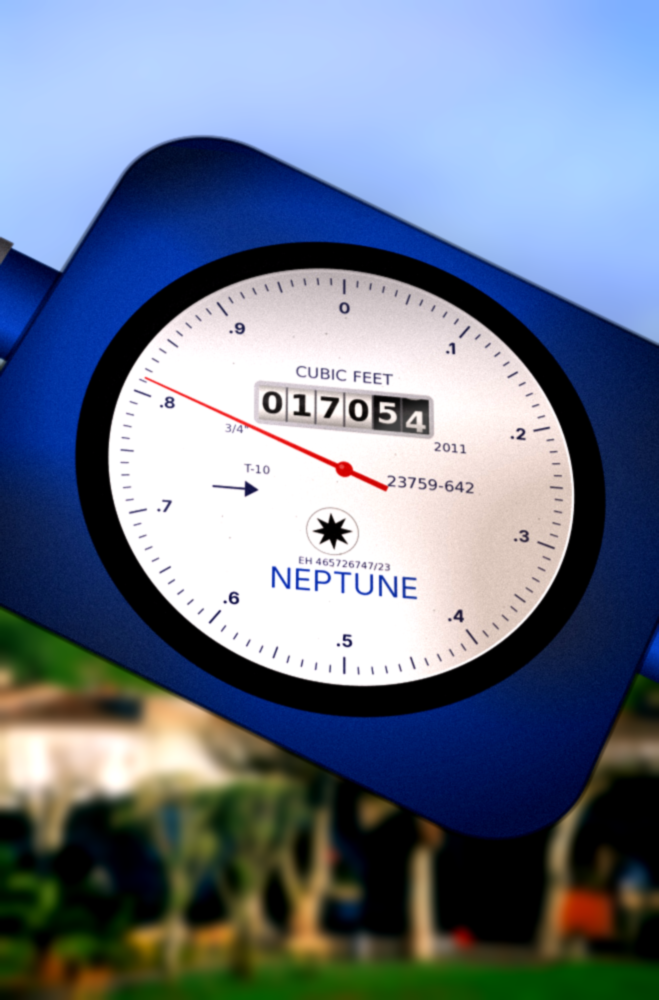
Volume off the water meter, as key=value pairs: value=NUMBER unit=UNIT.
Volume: value=17053.81 unit=ft³
